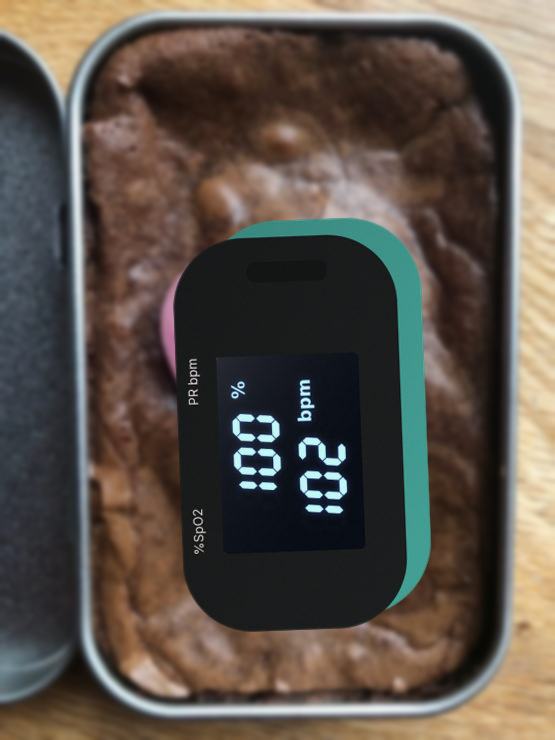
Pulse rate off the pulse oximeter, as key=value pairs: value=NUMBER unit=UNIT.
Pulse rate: value=102 unit=bpm
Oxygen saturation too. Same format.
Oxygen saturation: value=100 unit=%
